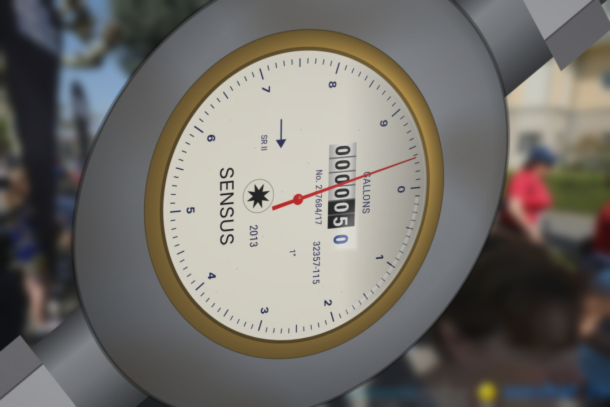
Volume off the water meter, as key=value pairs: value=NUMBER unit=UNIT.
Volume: value=49.6 unit=gal
